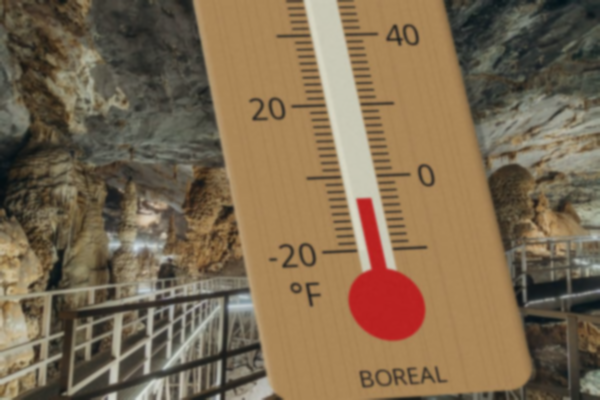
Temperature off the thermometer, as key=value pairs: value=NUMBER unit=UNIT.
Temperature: value=-6 unit=°F
